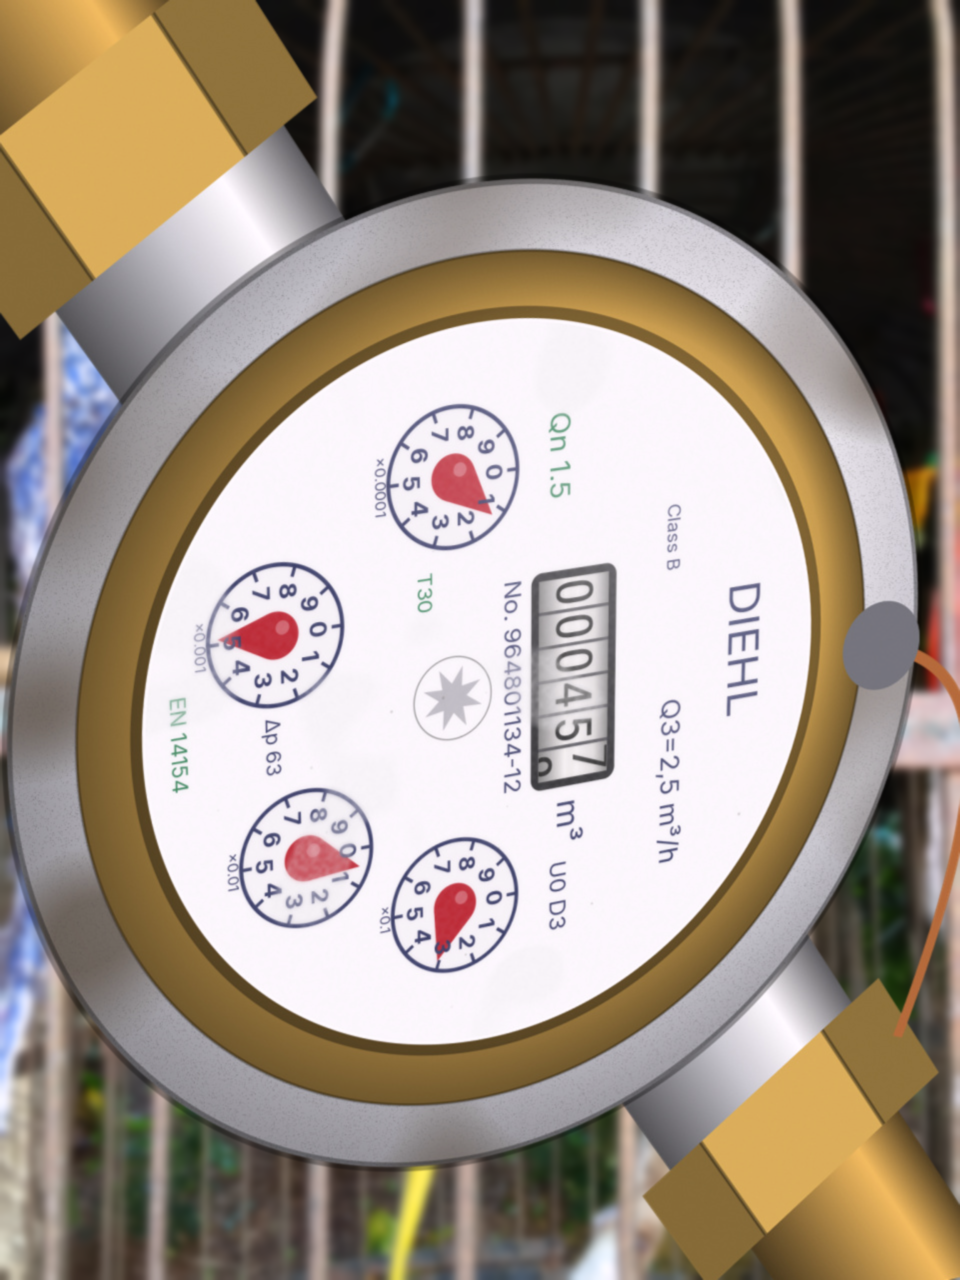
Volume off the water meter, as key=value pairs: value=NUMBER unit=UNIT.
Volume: value=457.3051 unit=m³
